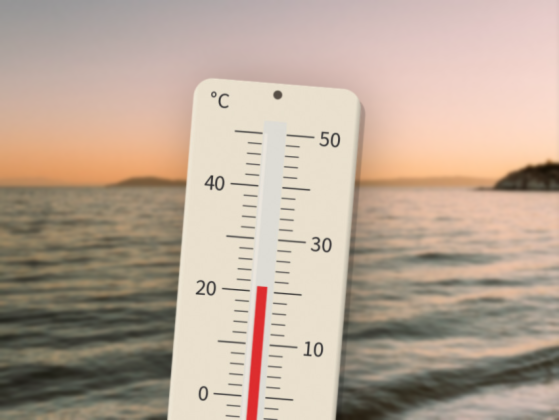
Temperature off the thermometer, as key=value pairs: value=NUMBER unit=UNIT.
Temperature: value=21 unit=°C
